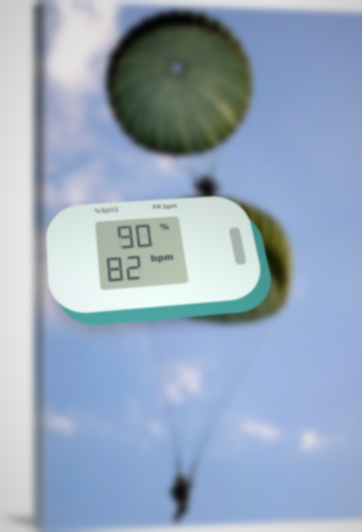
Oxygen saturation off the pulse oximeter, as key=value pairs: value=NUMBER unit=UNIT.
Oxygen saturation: value=90 unit=%
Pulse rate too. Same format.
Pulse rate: value=82 unit=bpm
